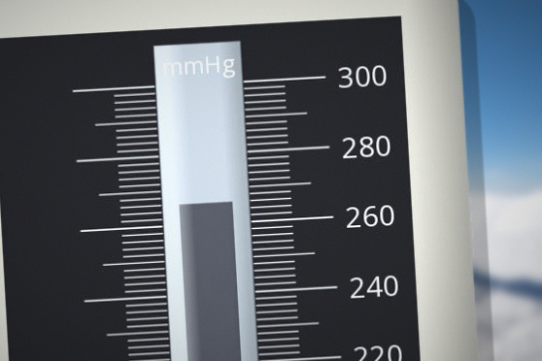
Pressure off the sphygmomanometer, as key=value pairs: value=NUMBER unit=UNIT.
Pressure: value=266 unit=mmHg
